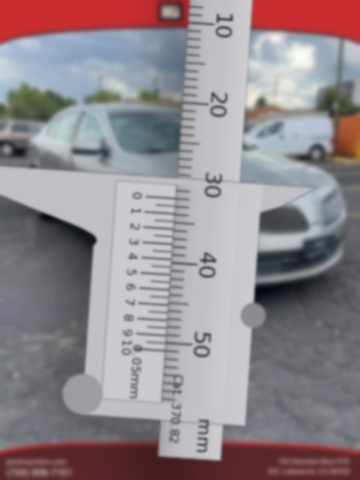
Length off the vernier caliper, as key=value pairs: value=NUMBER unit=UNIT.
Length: value=32.0 unit=mm
